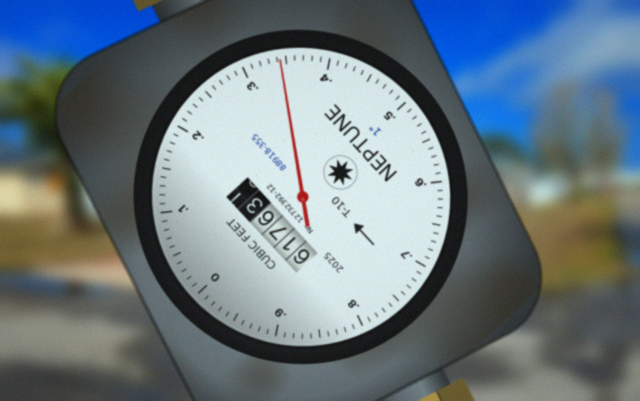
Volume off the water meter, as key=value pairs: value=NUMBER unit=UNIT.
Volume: value=617631.34 unit=ft³
